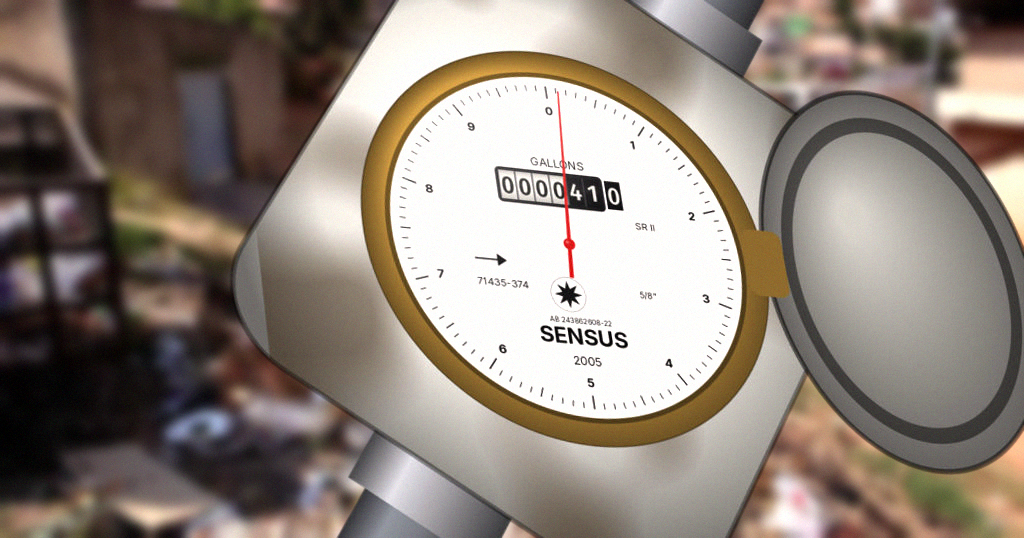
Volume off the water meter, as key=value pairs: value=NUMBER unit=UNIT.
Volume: value=410.1 unit=gal
